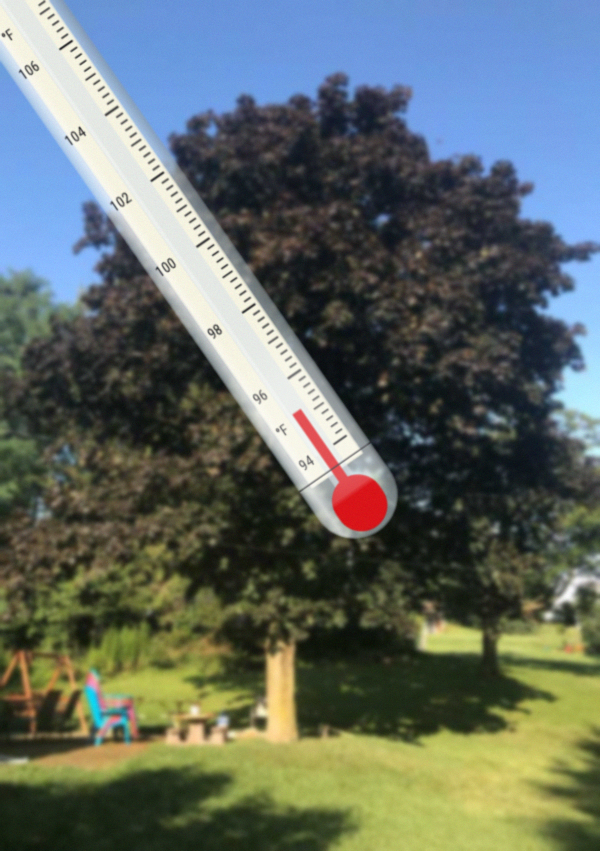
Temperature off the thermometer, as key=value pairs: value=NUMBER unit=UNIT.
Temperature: value=95.2 unit=°F
